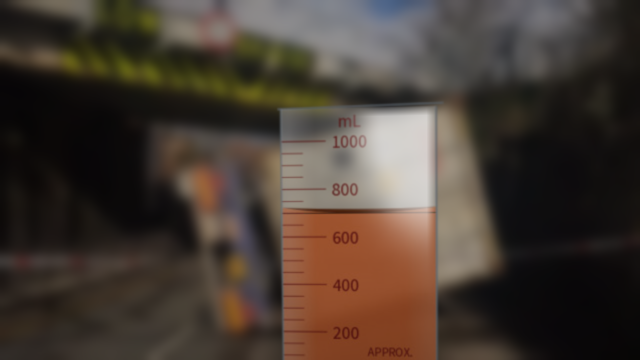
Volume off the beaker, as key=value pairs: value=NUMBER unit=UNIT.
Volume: value=700 unit=mL
